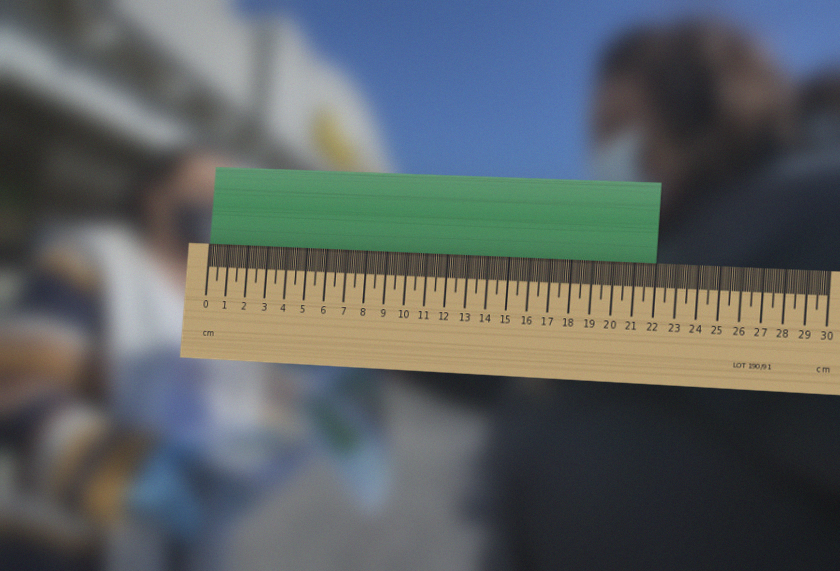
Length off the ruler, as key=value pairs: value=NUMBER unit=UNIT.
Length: value=22 unit=cm
